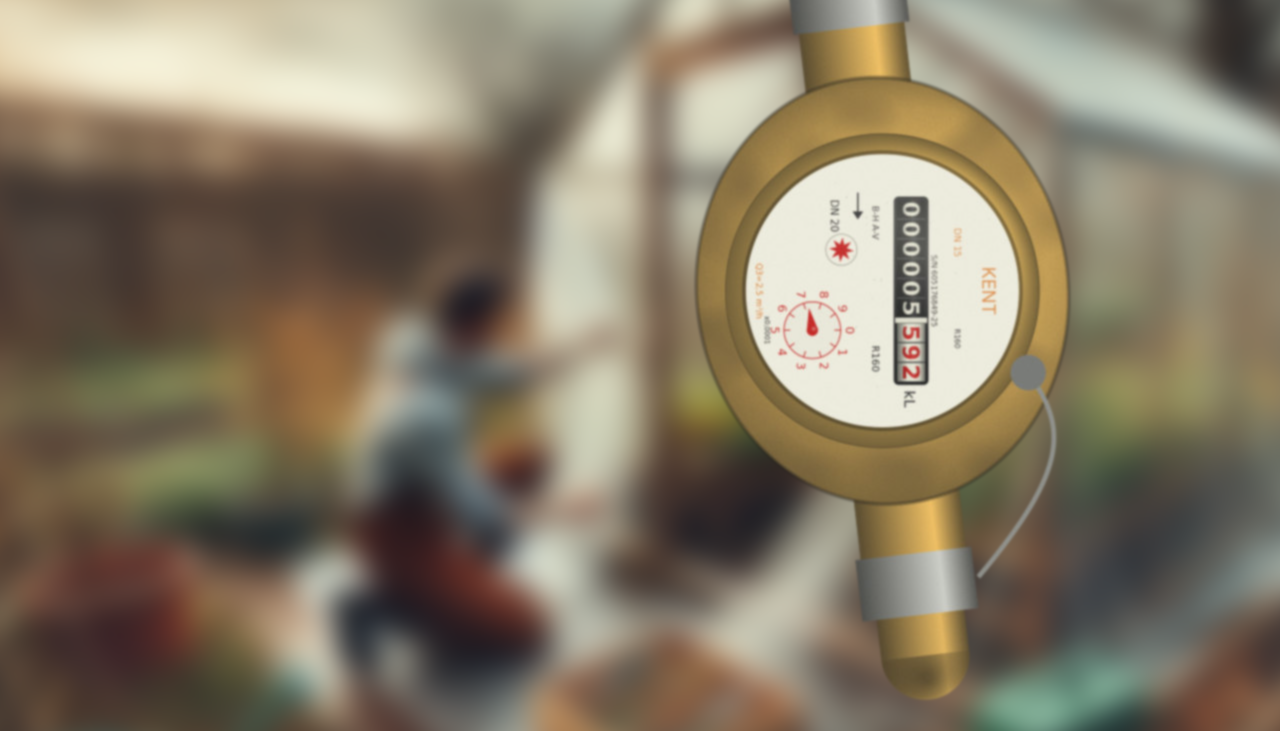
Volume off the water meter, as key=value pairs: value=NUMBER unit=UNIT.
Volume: value=5.5927 unit=kL
